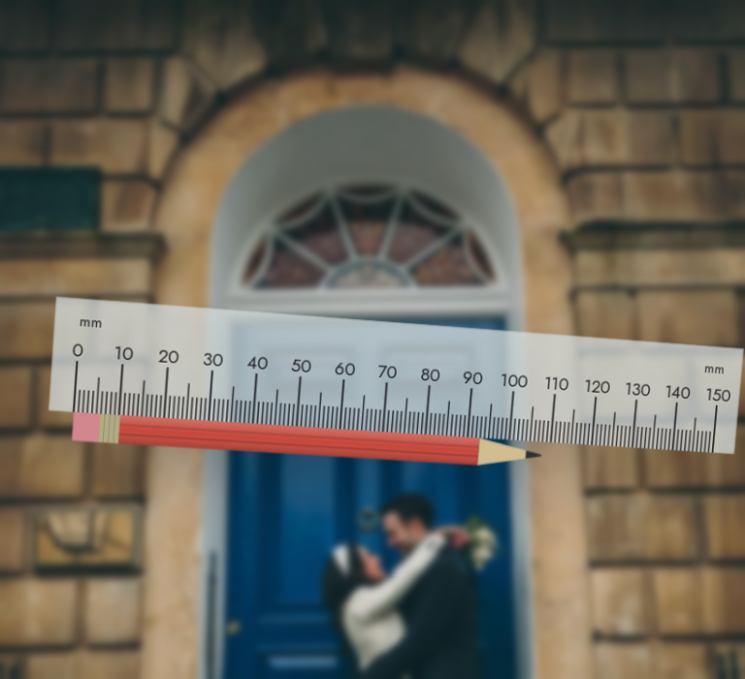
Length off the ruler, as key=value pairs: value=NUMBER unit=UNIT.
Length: value=108 unit=mm
